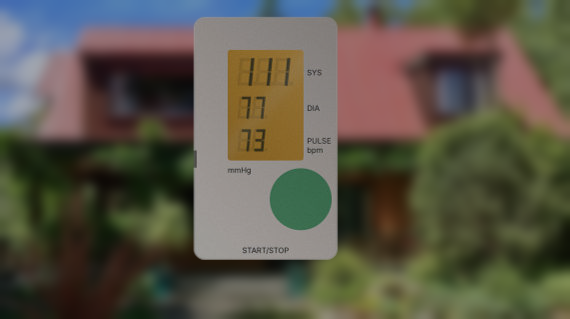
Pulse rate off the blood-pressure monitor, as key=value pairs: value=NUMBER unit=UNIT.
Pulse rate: value=73 unit=bpm
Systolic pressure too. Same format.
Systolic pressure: value=111 unit=mmHg
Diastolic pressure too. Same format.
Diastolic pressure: value=77 unit=mmHg
